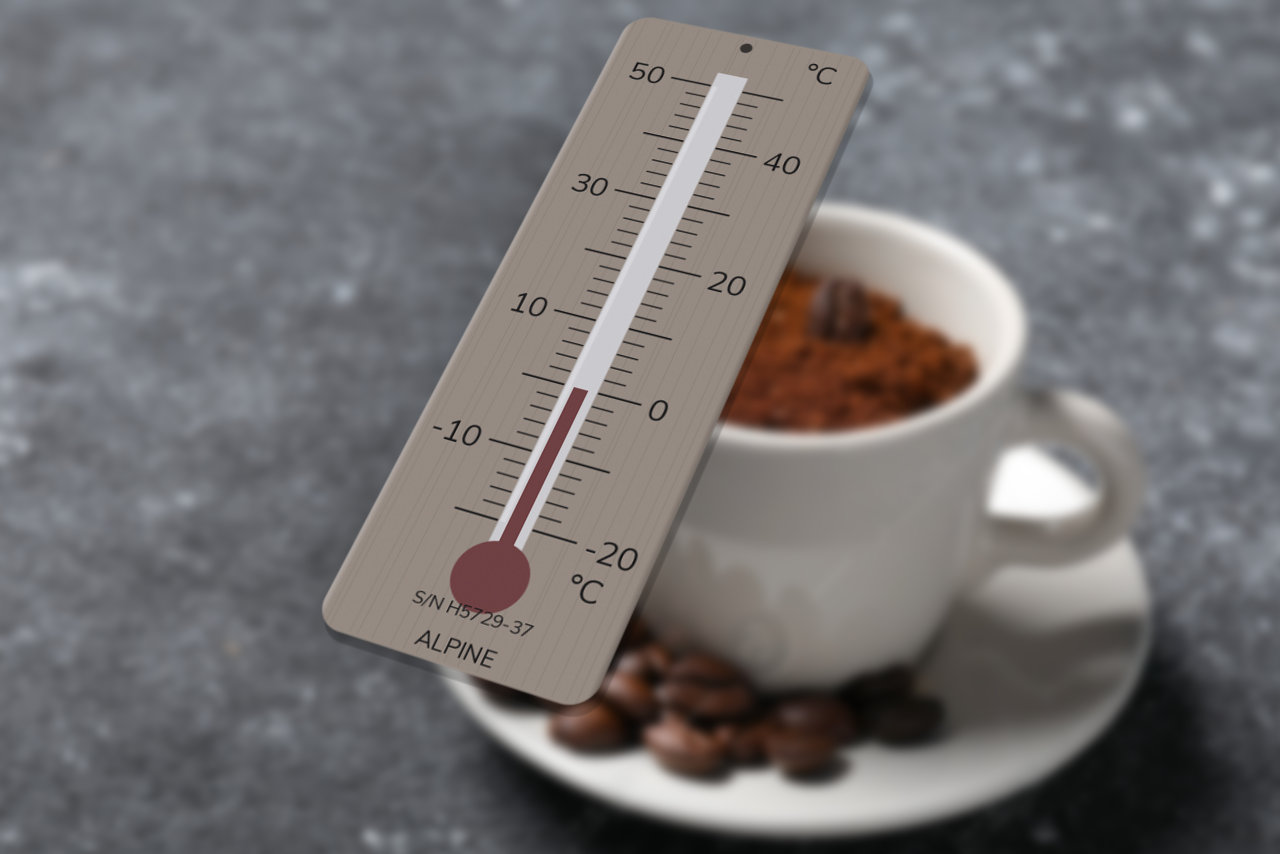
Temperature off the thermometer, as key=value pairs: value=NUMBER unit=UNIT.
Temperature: value=0 unit=°C
